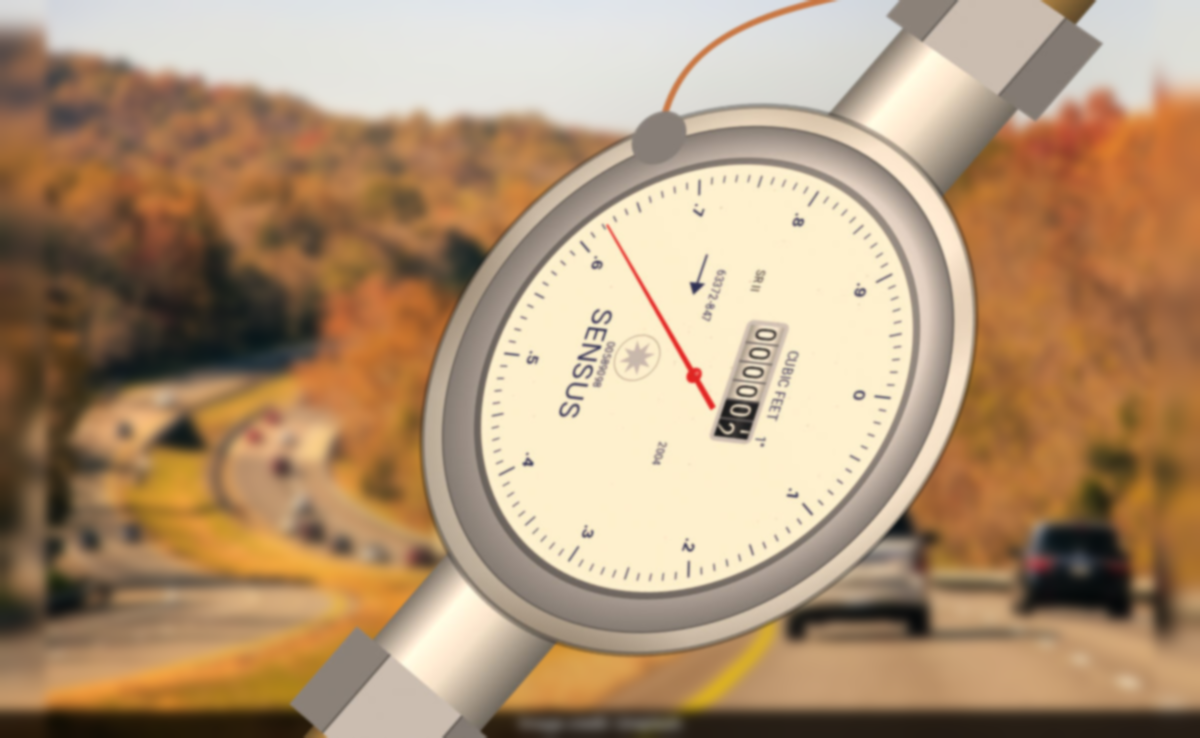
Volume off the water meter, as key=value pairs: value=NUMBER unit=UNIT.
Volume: value=1.62 unit=ft³
